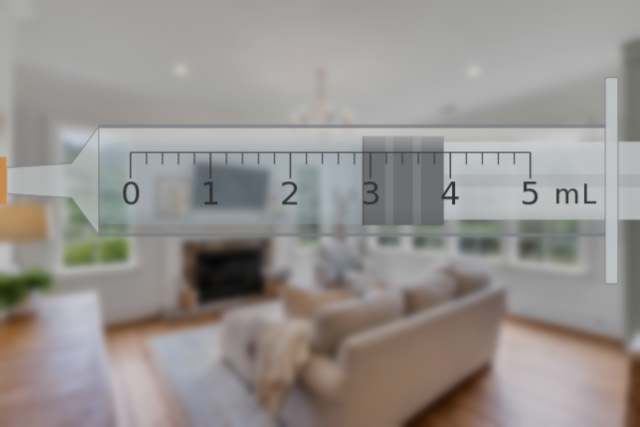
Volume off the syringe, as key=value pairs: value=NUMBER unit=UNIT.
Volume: value=2.9 unit=mL
